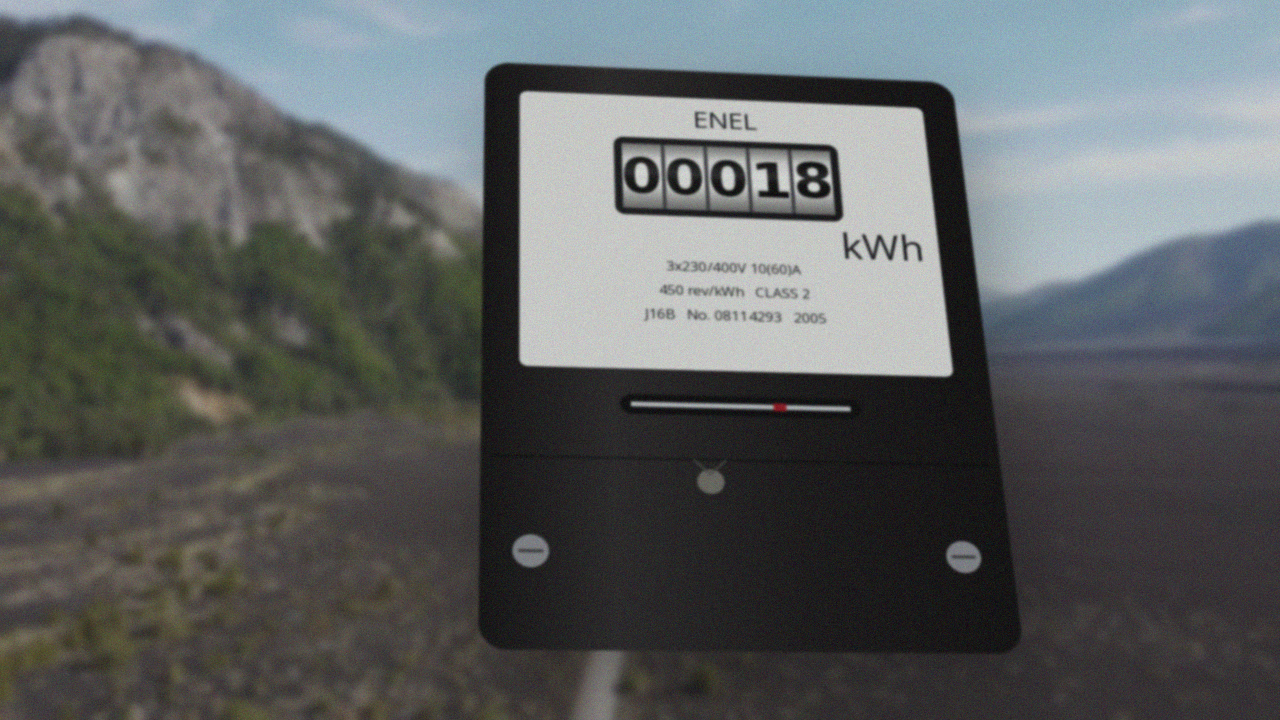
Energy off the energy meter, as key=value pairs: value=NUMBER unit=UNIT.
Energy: value=18 unit=kWh
